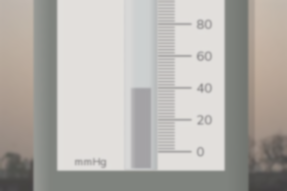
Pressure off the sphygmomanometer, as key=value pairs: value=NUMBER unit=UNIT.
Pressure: value=40 unit=mmHg
